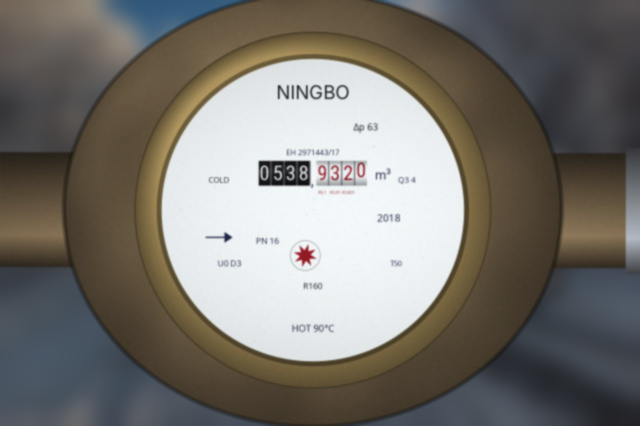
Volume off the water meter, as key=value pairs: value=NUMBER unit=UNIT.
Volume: value=538.9320 unit=m³
